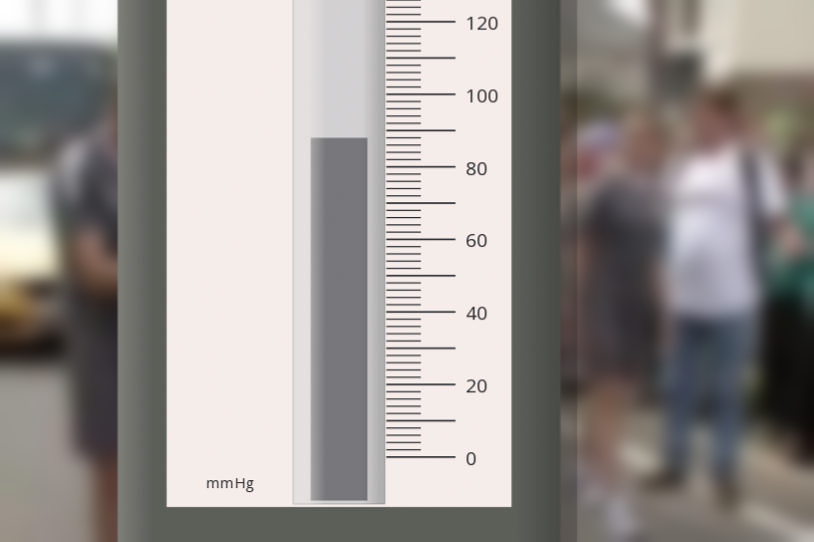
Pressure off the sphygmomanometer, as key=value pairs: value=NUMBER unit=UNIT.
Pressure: value=88 unit=mmHg
